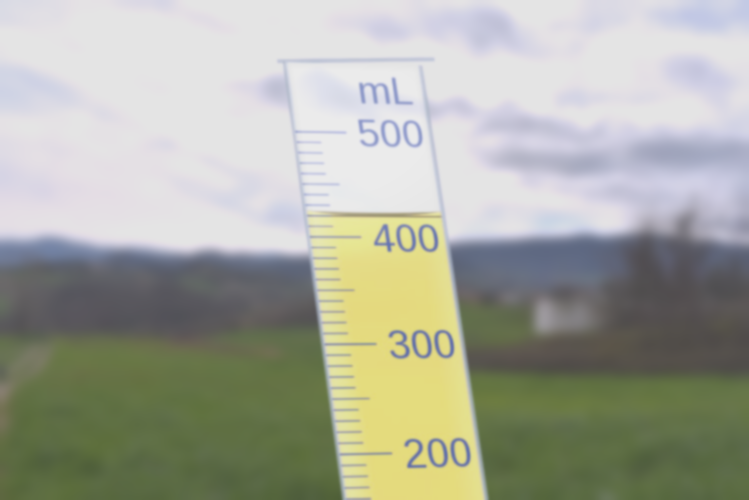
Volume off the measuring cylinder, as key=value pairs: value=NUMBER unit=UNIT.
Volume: value=420 unit=mL
